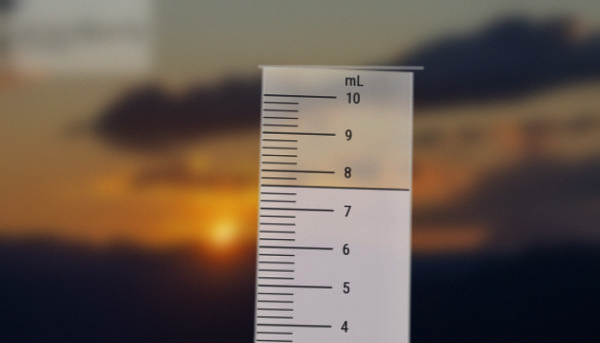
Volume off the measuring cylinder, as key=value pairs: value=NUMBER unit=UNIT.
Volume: value=7.6 unit=mL
